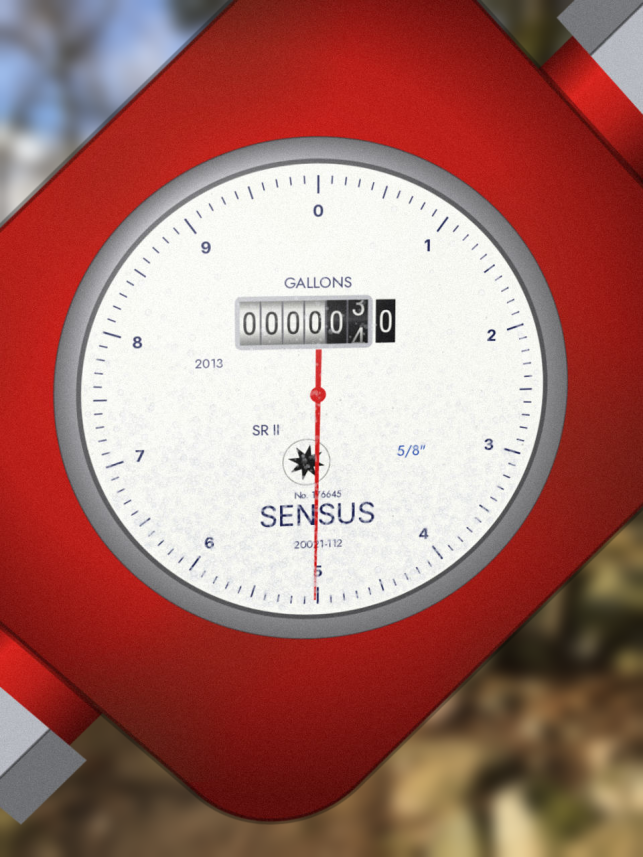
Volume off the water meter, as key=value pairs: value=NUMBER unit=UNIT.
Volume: value=35.0 unit=gal
